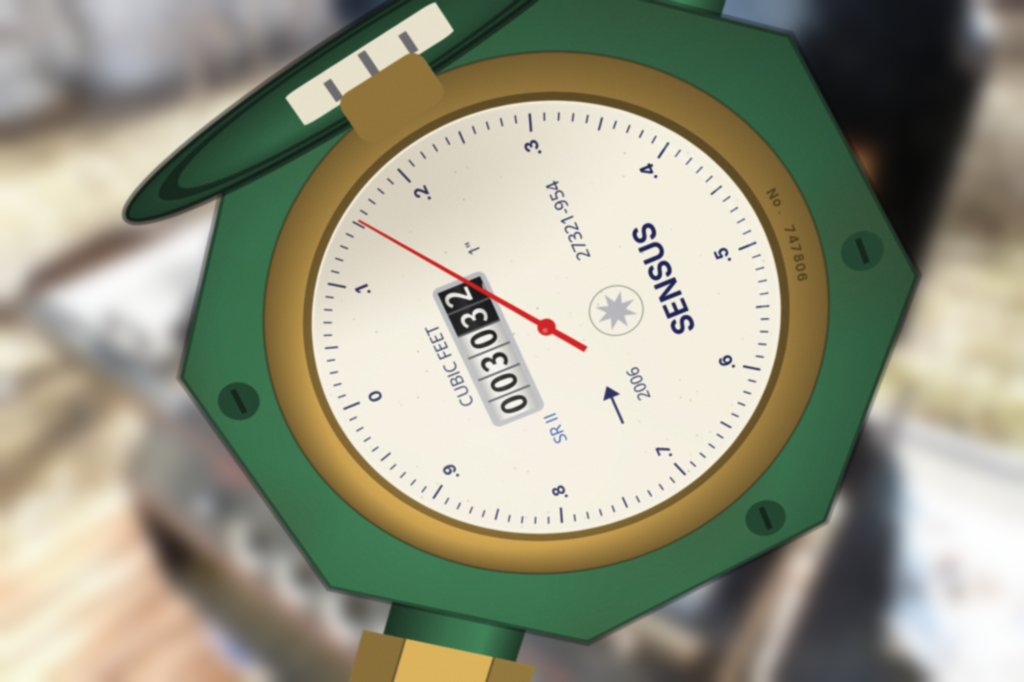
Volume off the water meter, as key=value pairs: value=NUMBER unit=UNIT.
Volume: value=3032.15 unit=ft³
